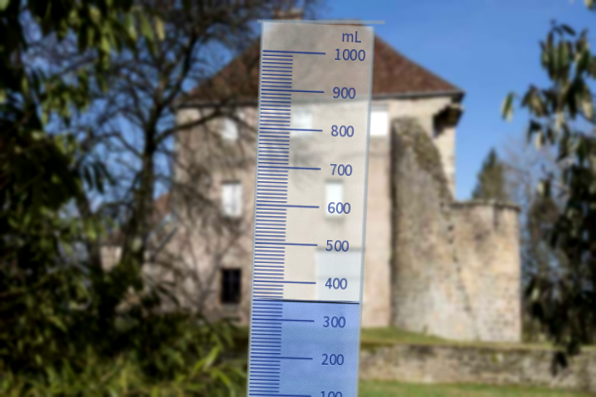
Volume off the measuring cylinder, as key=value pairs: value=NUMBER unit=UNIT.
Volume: value=350 unit=mL
